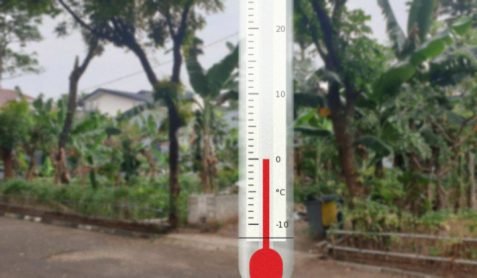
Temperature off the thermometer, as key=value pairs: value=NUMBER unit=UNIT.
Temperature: value=0 unit=°C
